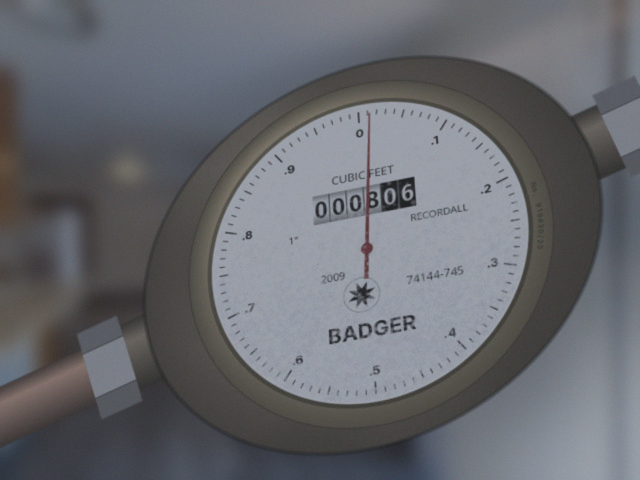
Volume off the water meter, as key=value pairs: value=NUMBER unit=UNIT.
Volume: value=806.01 unit=ft³
